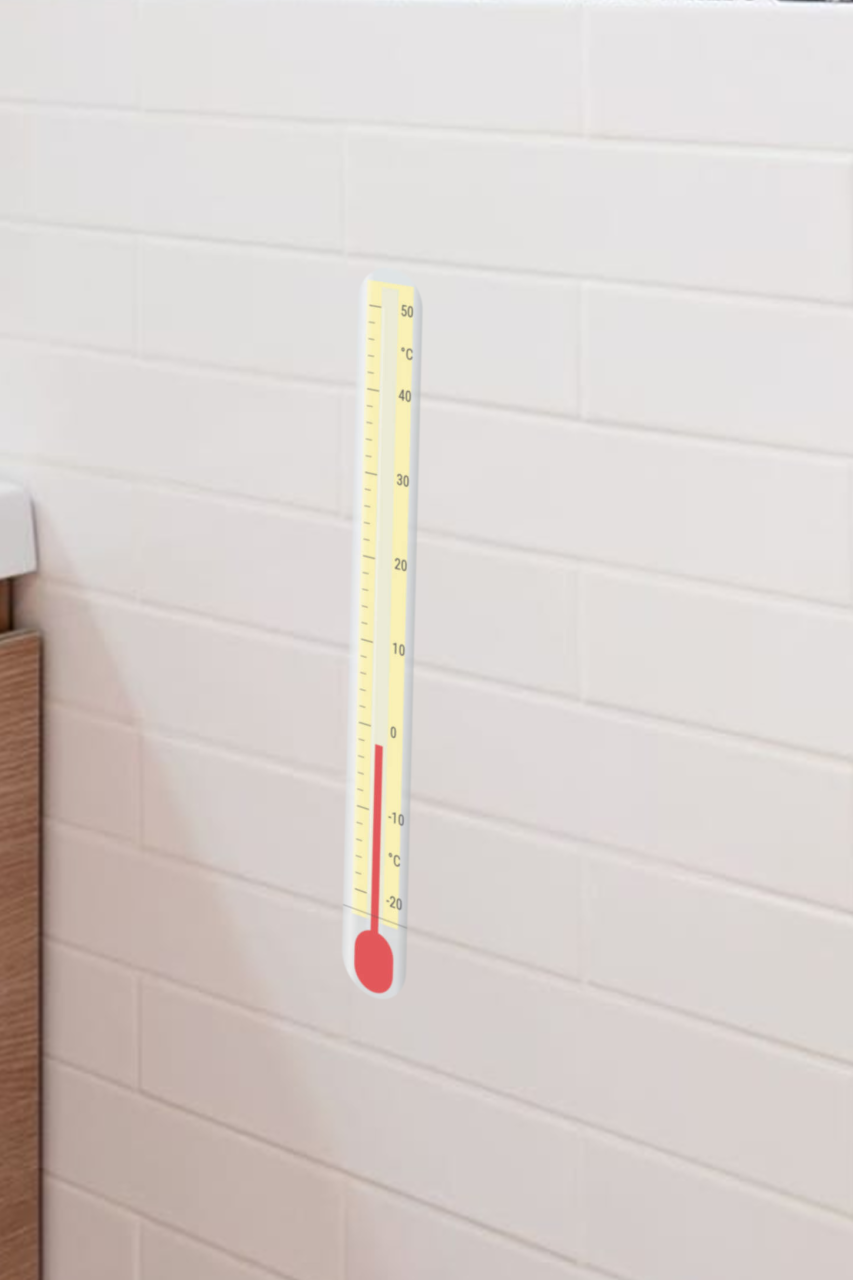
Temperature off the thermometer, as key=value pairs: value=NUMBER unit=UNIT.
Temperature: value=-2 unit=°C
